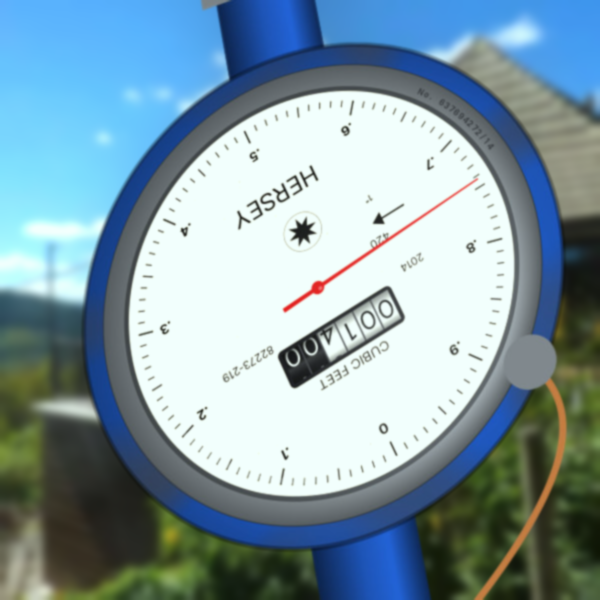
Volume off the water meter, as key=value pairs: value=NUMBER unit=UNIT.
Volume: value=1399.74 unit=ft³
